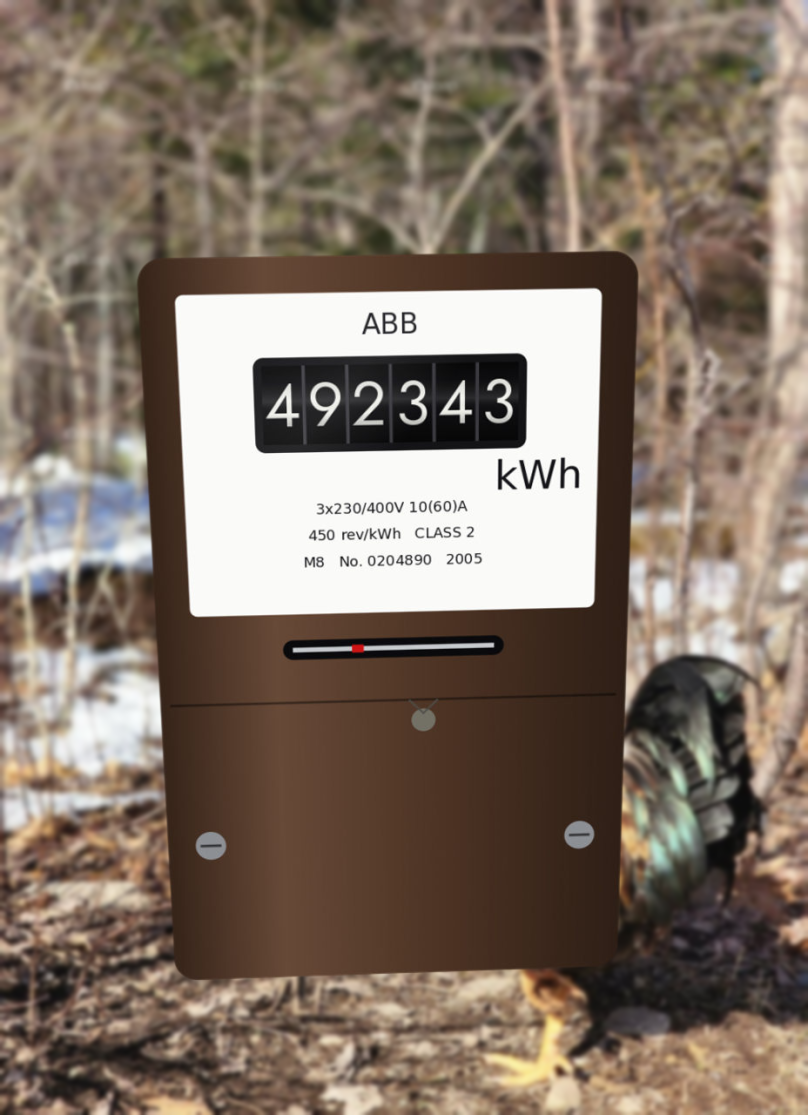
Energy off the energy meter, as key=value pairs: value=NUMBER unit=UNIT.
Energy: value=492343 unit=kWh
